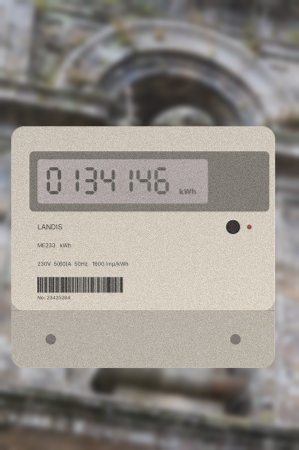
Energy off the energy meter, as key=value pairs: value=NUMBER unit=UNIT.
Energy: value=134146 unit=kWh
